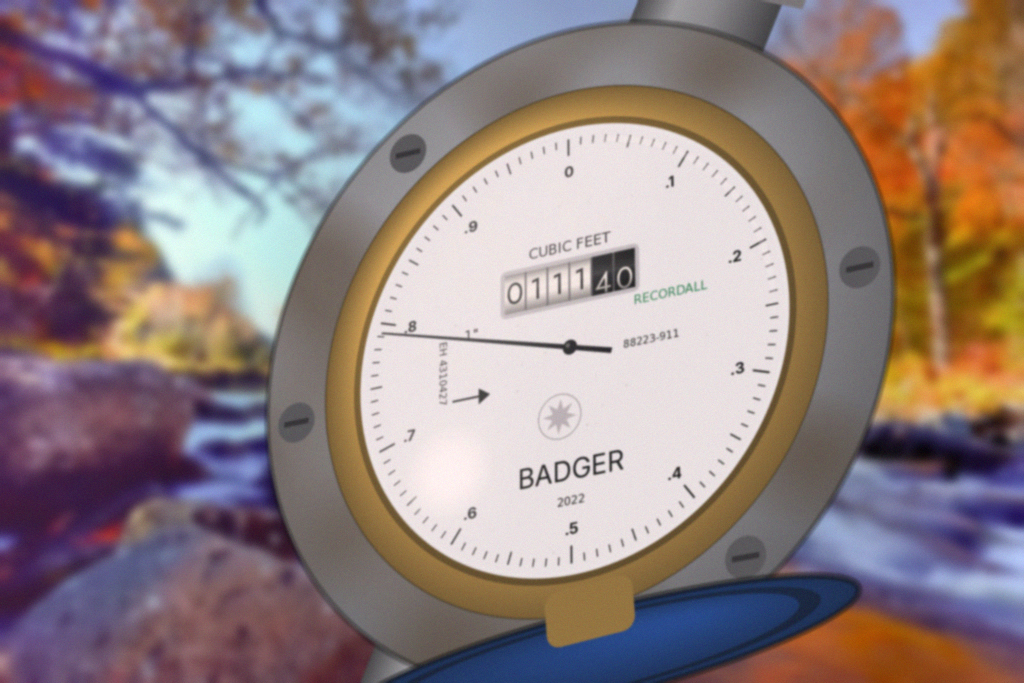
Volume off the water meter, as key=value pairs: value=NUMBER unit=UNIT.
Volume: value=11139.79 unit=ft³
